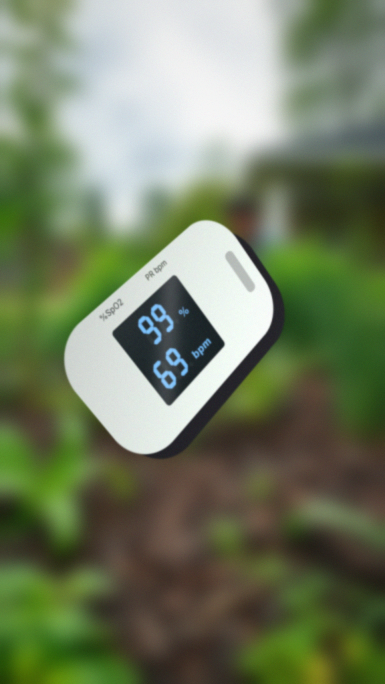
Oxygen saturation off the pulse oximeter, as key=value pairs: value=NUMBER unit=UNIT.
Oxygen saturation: value=99 unit=%
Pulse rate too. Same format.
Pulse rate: value=69 unit=bpm
